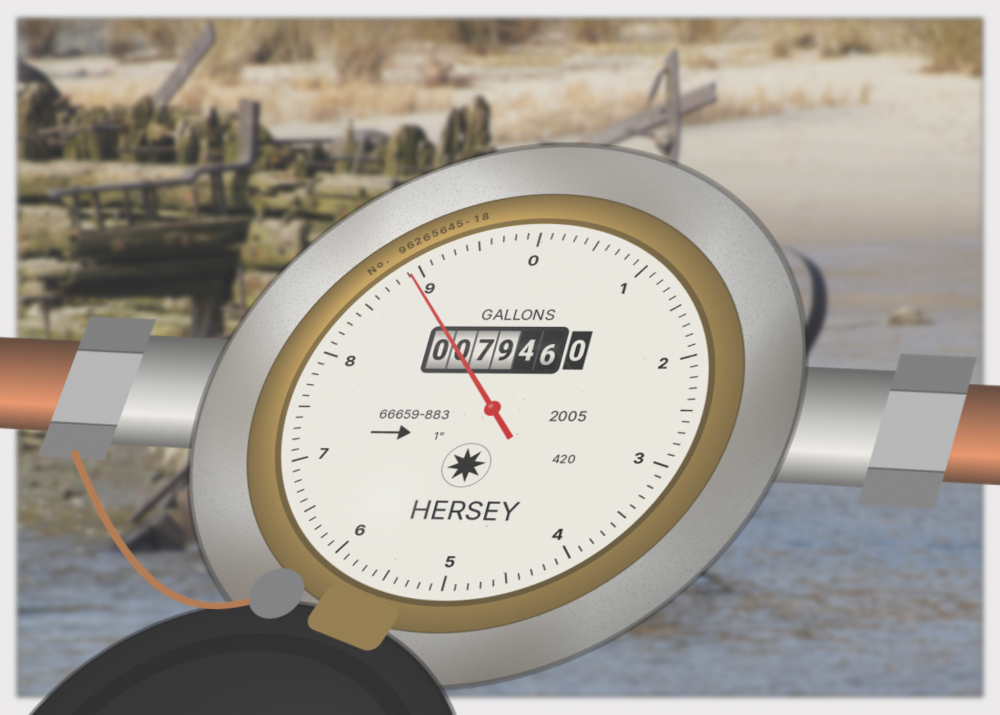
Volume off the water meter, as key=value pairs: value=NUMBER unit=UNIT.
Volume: value=79458.9 unit=gal
